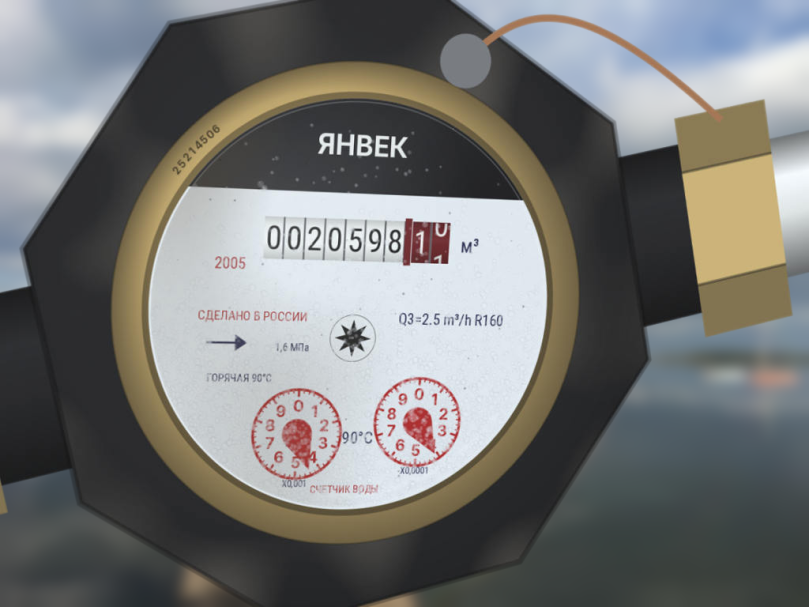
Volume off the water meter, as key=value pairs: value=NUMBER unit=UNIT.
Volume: value=20598.1044 unit=m³
